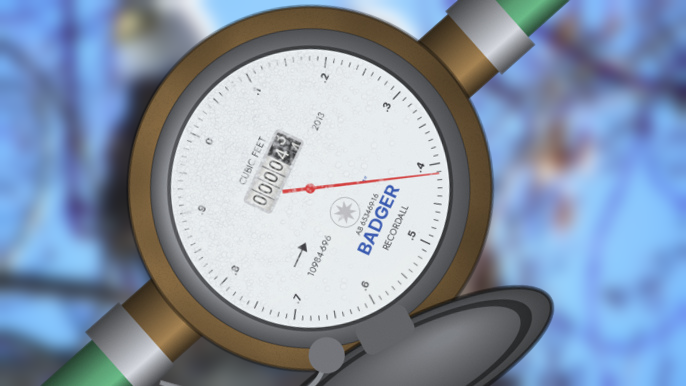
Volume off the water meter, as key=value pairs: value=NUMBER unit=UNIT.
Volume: value=43.41 unit=ft³
